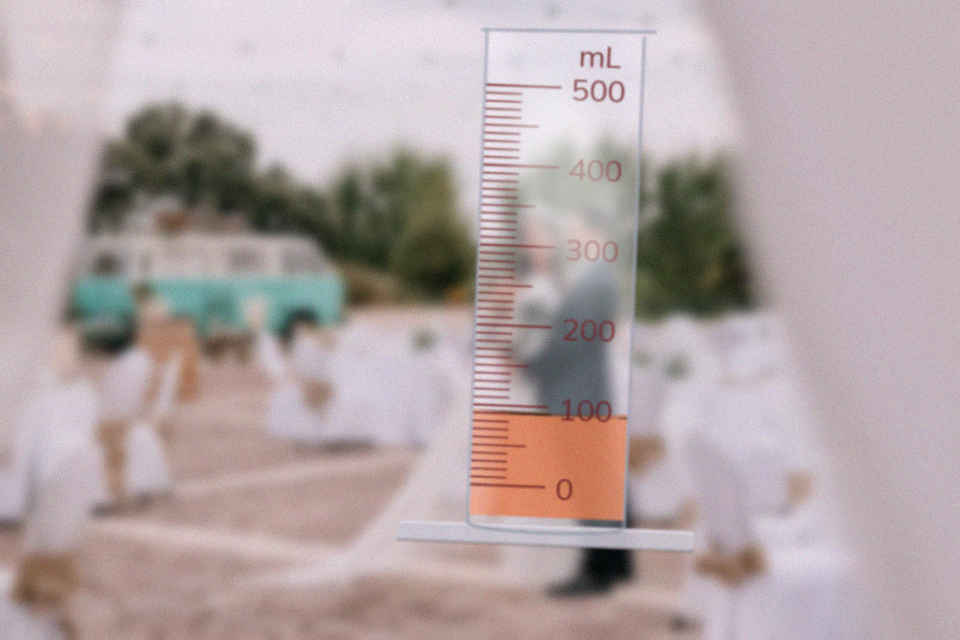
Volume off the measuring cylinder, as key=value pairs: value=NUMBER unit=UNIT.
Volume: value=90 unit=mL
